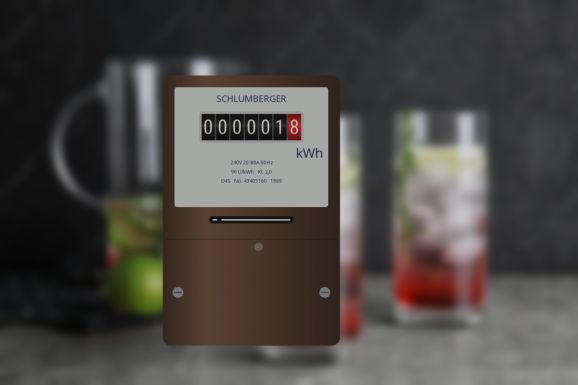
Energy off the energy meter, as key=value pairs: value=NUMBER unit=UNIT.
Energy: value=1.8 unit=kWh
